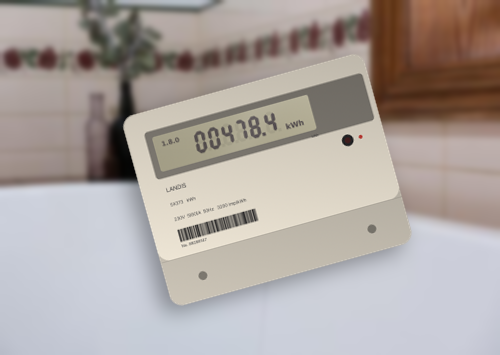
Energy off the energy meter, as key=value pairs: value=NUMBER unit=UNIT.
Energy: value=478.4 unit=kWh
